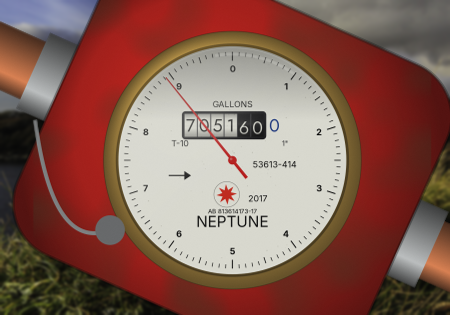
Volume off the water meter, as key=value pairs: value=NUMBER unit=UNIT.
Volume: value=7051598.9 unit=gal
